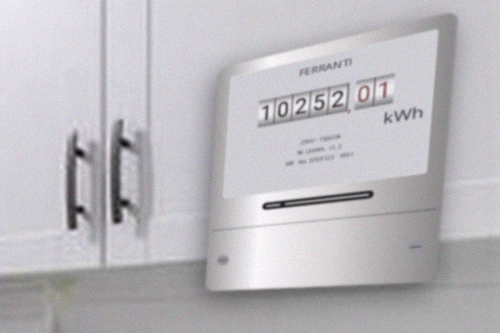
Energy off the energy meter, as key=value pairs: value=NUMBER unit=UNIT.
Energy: value=10252.01 unit=kWh
